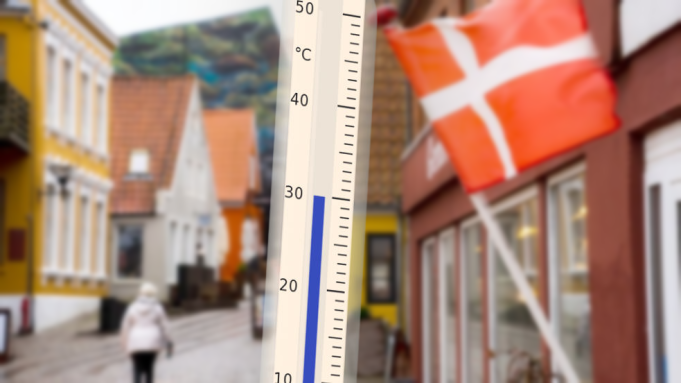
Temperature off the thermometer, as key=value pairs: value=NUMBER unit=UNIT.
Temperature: value=30 unit=°C
